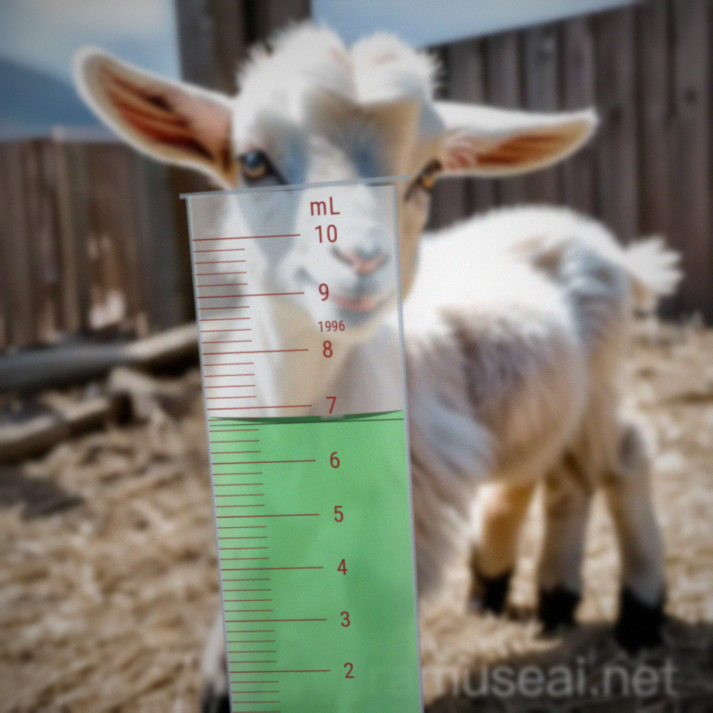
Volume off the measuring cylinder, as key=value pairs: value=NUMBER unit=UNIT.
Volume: value=6.7 unit=mL
